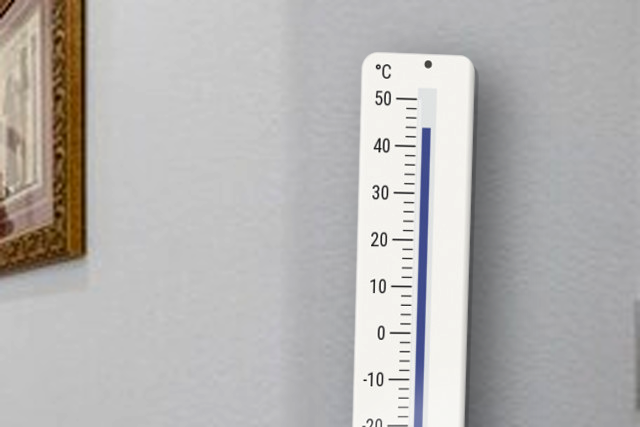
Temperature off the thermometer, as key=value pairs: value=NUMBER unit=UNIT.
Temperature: value=44 unit=°C
